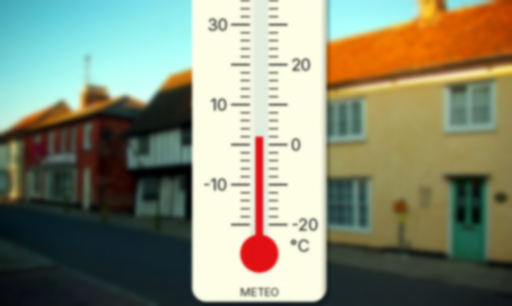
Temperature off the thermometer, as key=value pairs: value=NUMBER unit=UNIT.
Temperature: value=2 unit=°C
